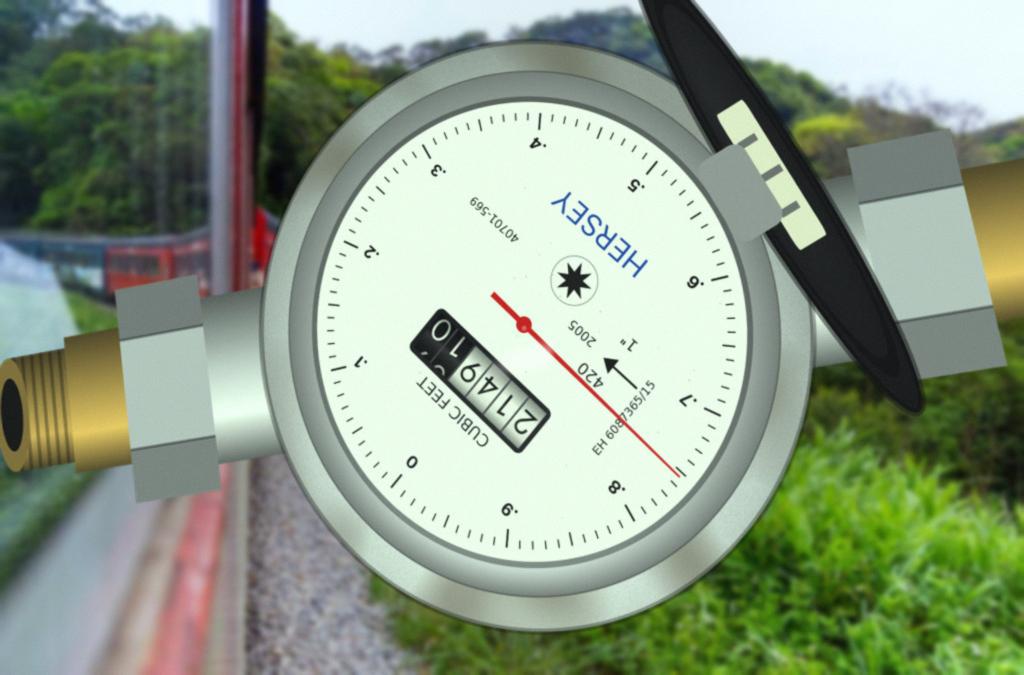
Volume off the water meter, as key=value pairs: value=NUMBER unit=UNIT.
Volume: value=214909.75 unit=ft³
